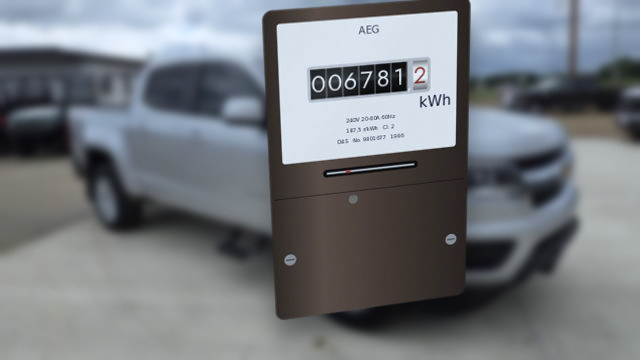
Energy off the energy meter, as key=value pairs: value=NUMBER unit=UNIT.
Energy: value=6781.2 unit=kWh
